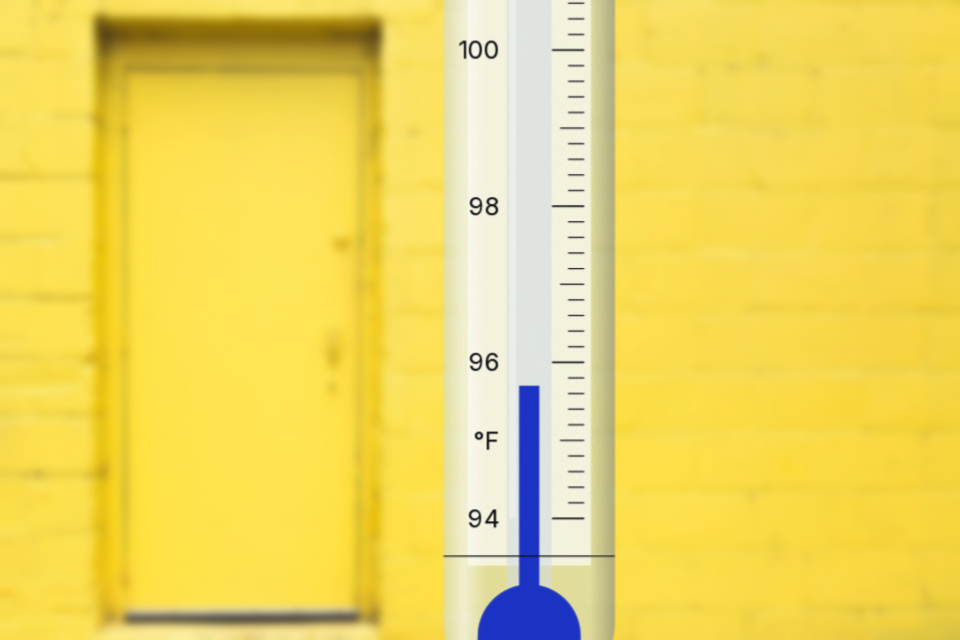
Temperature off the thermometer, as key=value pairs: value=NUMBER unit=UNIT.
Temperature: value=95.7 unit=°F
